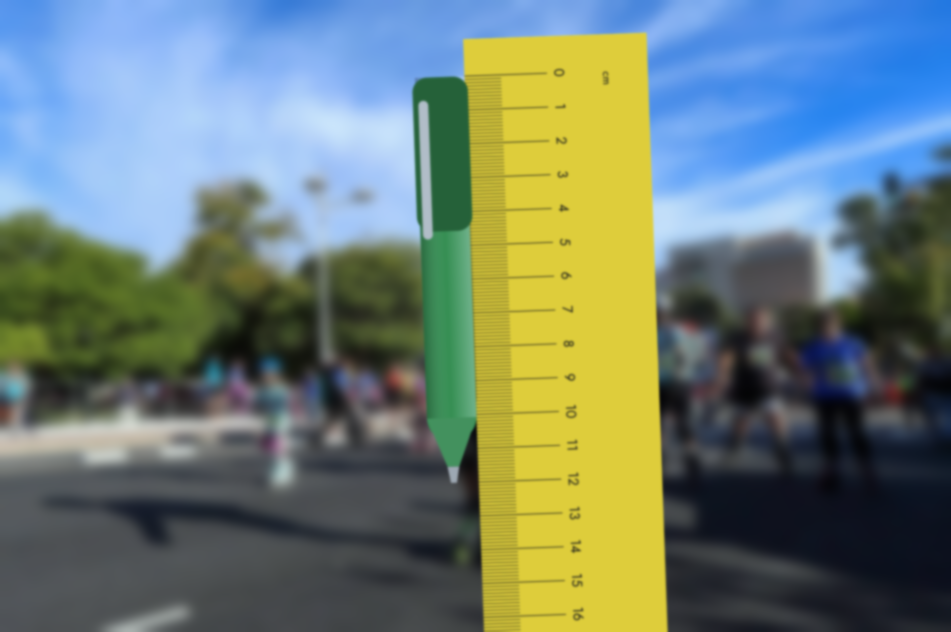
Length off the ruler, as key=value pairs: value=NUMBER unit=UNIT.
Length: value=12 unit=cm
